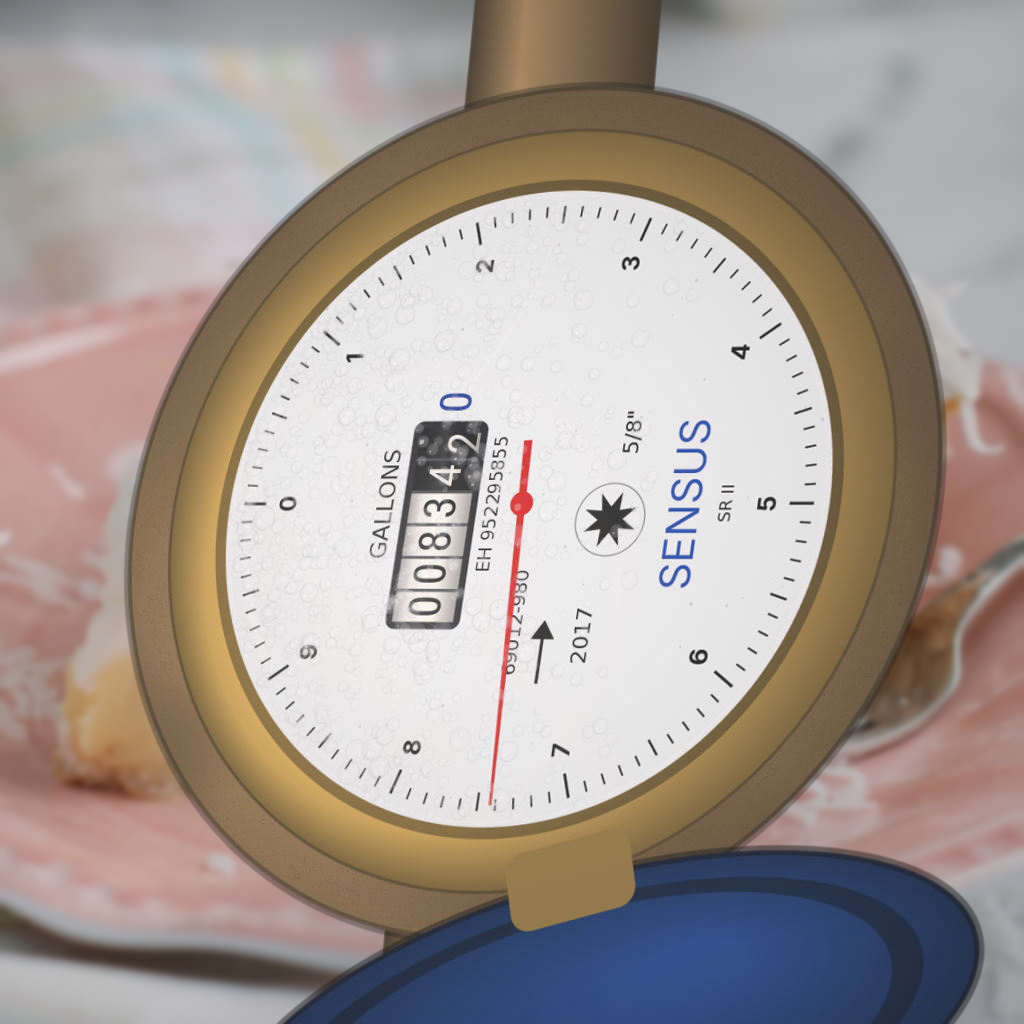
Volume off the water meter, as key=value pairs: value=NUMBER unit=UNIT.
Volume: value=83417.4 unit=gal
